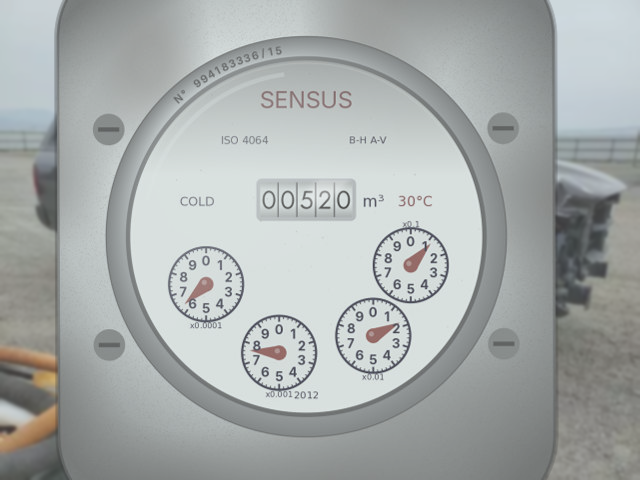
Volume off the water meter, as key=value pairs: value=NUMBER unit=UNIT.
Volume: value=520.1176 unit=m³
